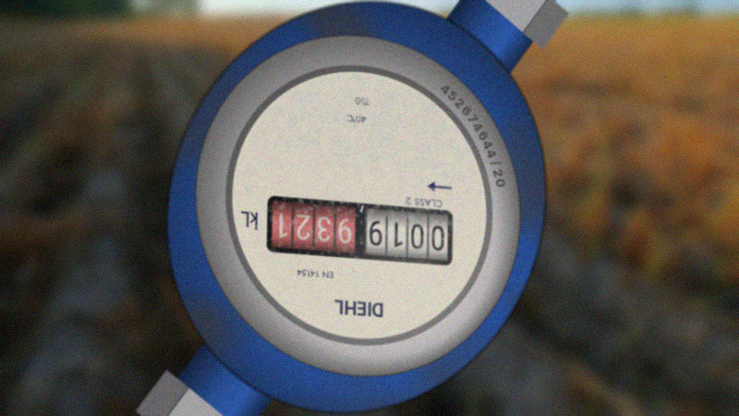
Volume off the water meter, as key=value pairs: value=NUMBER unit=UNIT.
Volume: value=19.9321 unit=kL
